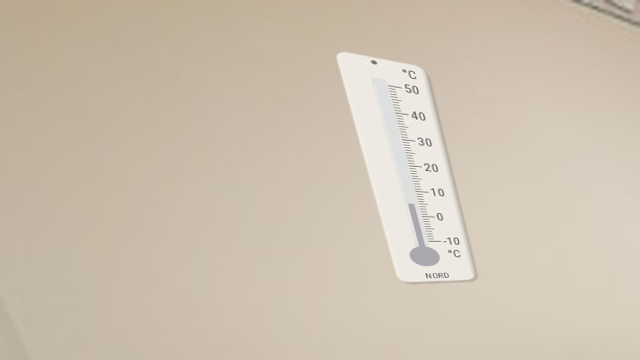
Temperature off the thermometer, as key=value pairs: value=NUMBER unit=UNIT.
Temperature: value=5 unit=°C
